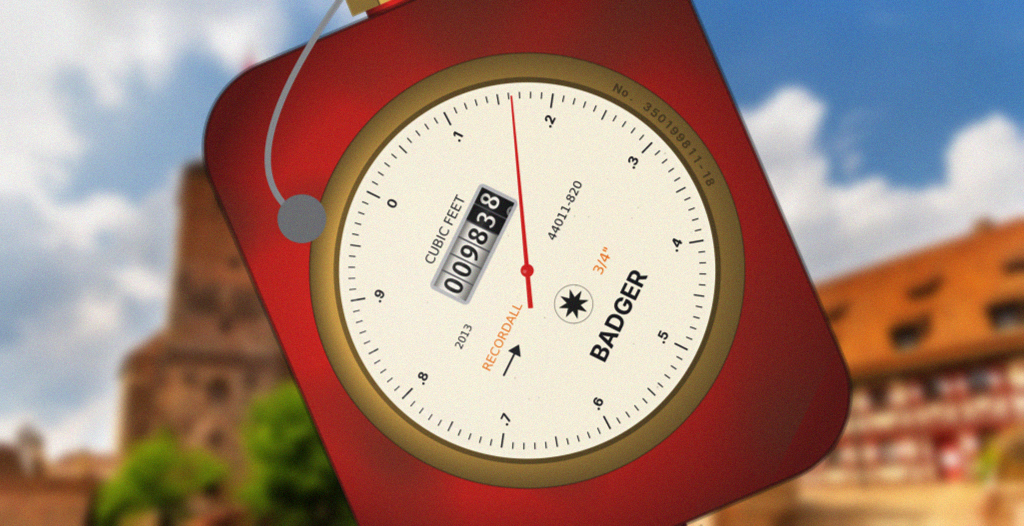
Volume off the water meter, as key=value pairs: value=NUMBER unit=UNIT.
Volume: value=9838.16 unit=ft³
